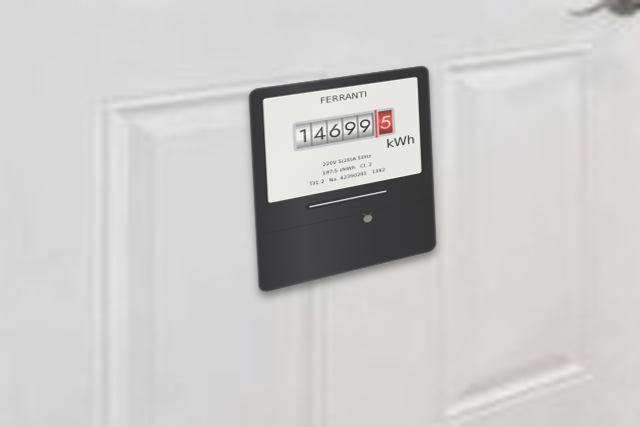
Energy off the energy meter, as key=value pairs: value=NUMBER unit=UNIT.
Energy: value=14699.5 unit=kWh
